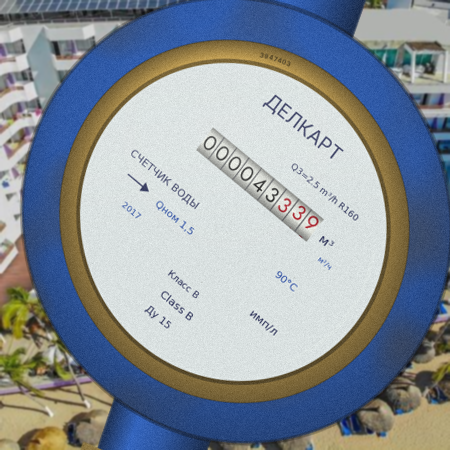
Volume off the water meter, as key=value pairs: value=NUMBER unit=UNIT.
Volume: value=43.339 unit=m³
